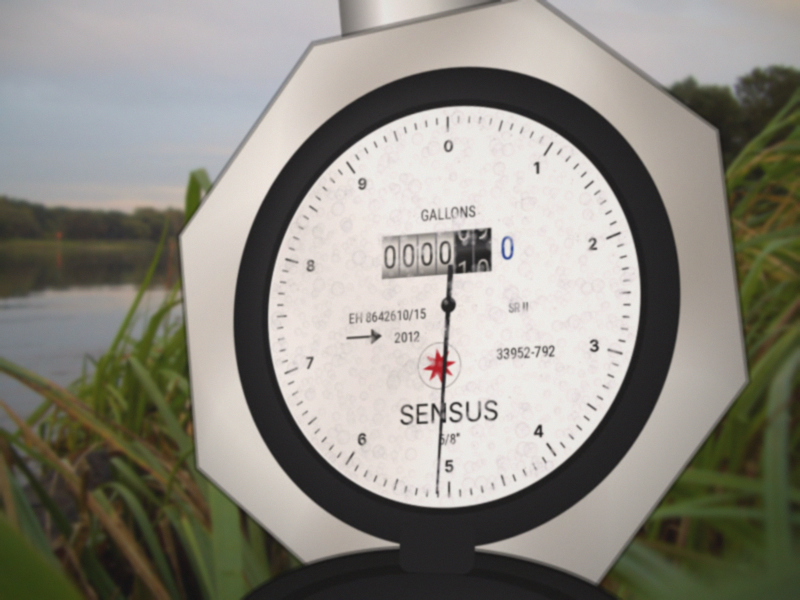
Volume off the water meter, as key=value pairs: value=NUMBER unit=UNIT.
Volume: value=95.1 unit=gal
